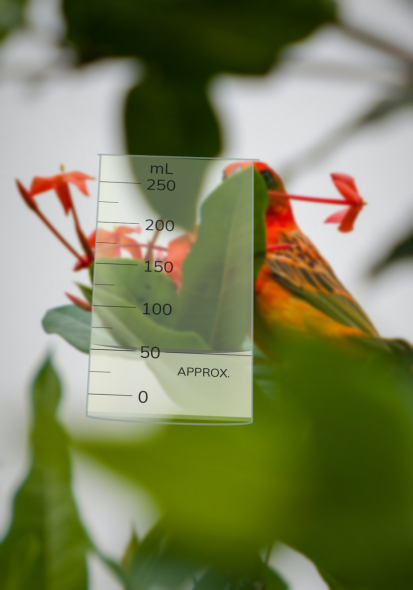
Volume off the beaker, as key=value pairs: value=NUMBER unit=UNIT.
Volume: value=50 unit=mL
